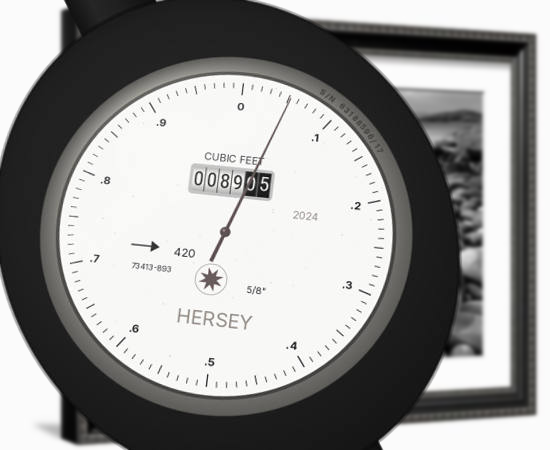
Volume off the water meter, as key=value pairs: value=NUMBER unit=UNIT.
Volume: value=8905.05 unit=ft³
